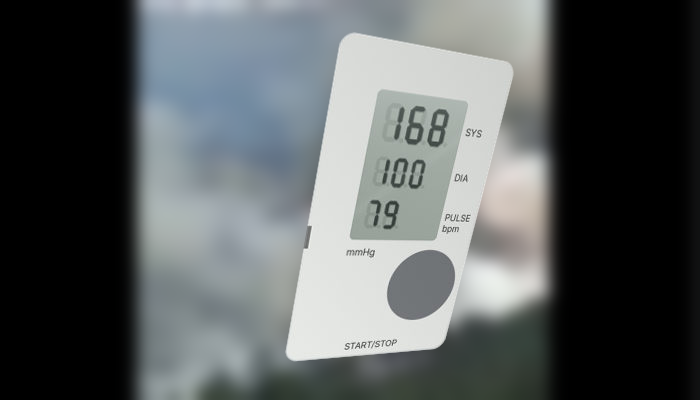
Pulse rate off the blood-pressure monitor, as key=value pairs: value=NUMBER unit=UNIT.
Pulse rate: value=79 unit=bpm
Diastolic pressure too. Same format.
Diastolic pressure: value=100 unit=mmHg
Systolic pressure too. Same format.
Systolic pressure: value=168 unit=mmHg
